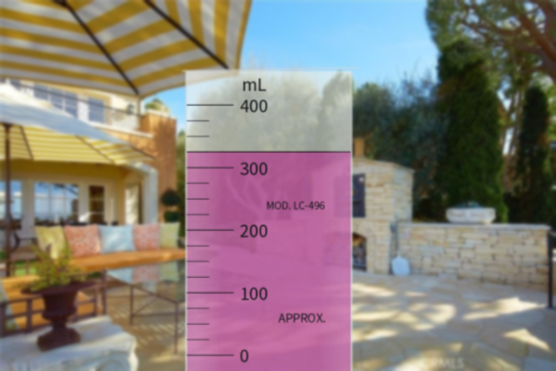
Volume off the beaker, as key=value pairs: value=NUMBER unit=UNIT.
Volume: value=325 unit=mL
